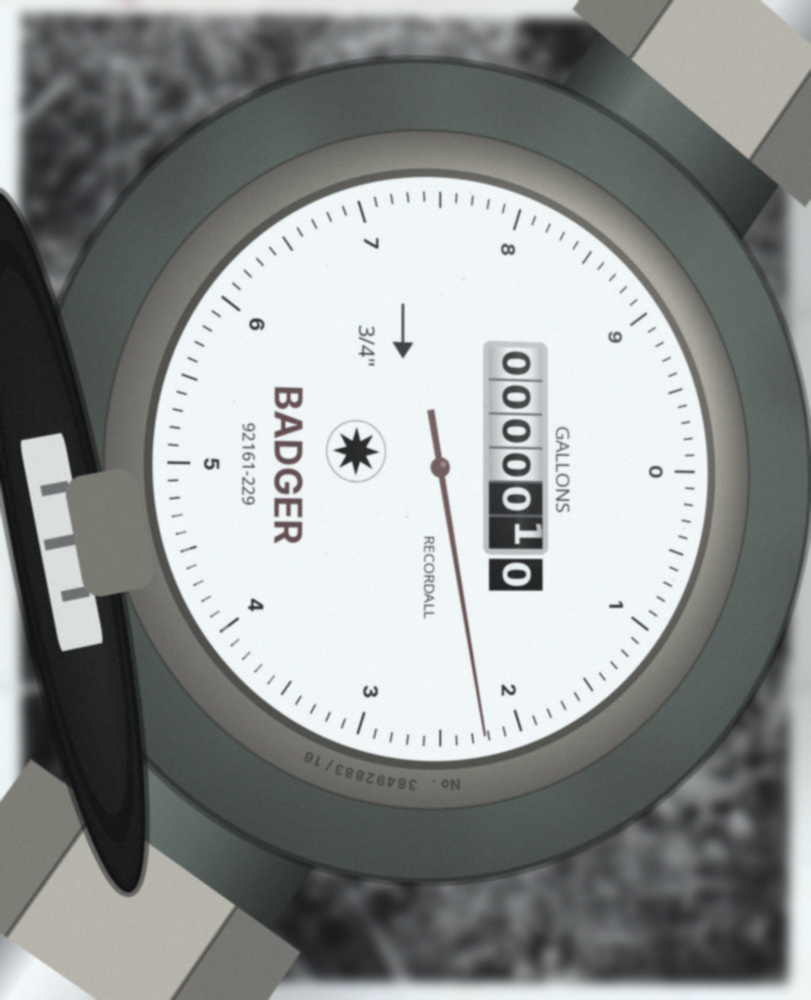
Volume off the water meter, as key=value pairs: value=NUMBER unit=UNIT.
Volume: value=12.2 unit=gal
